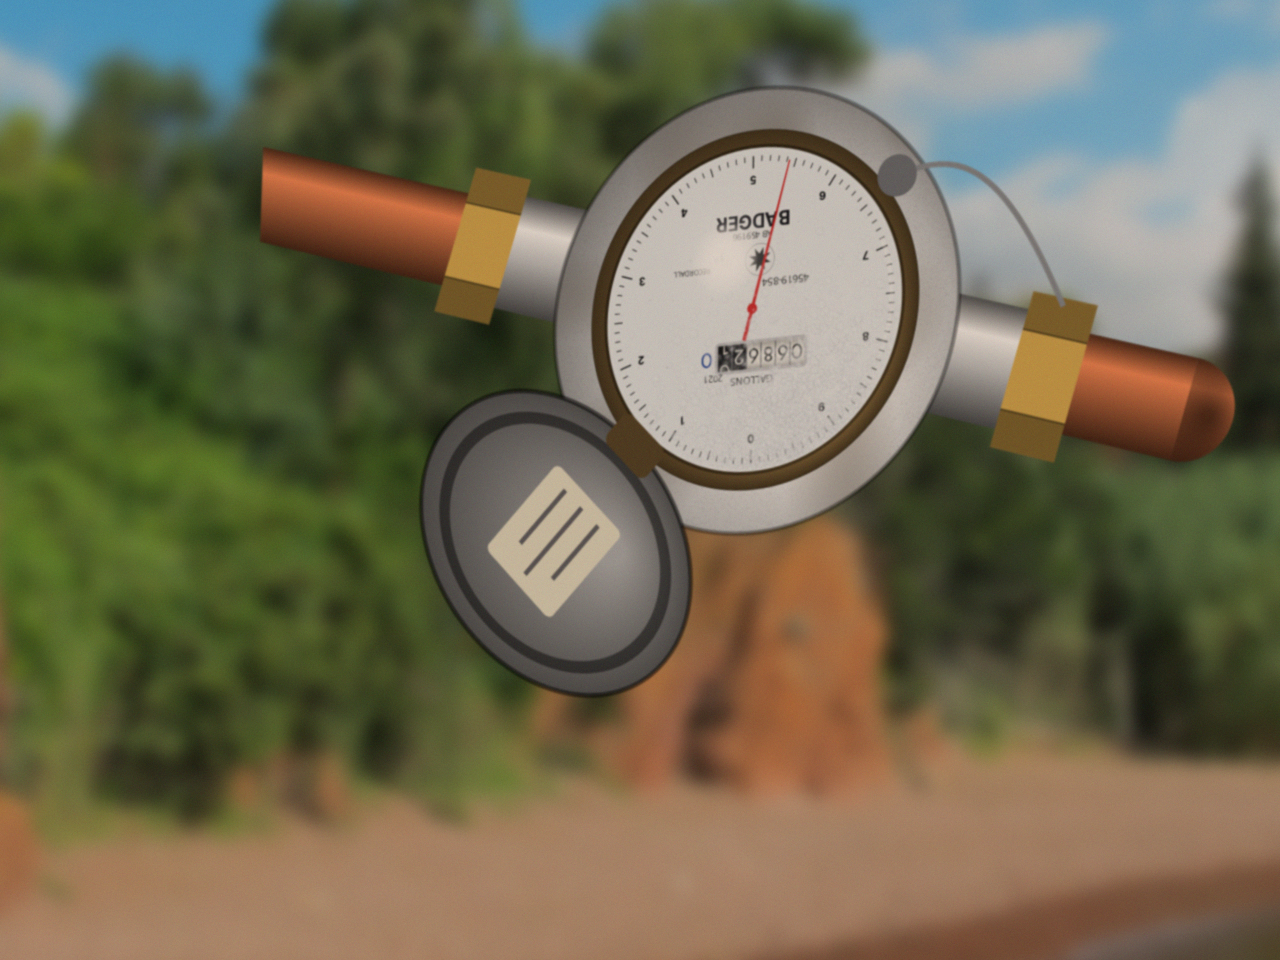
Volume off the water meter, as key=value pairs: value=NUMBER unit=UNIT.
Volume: value=686205.4 unit=gal
